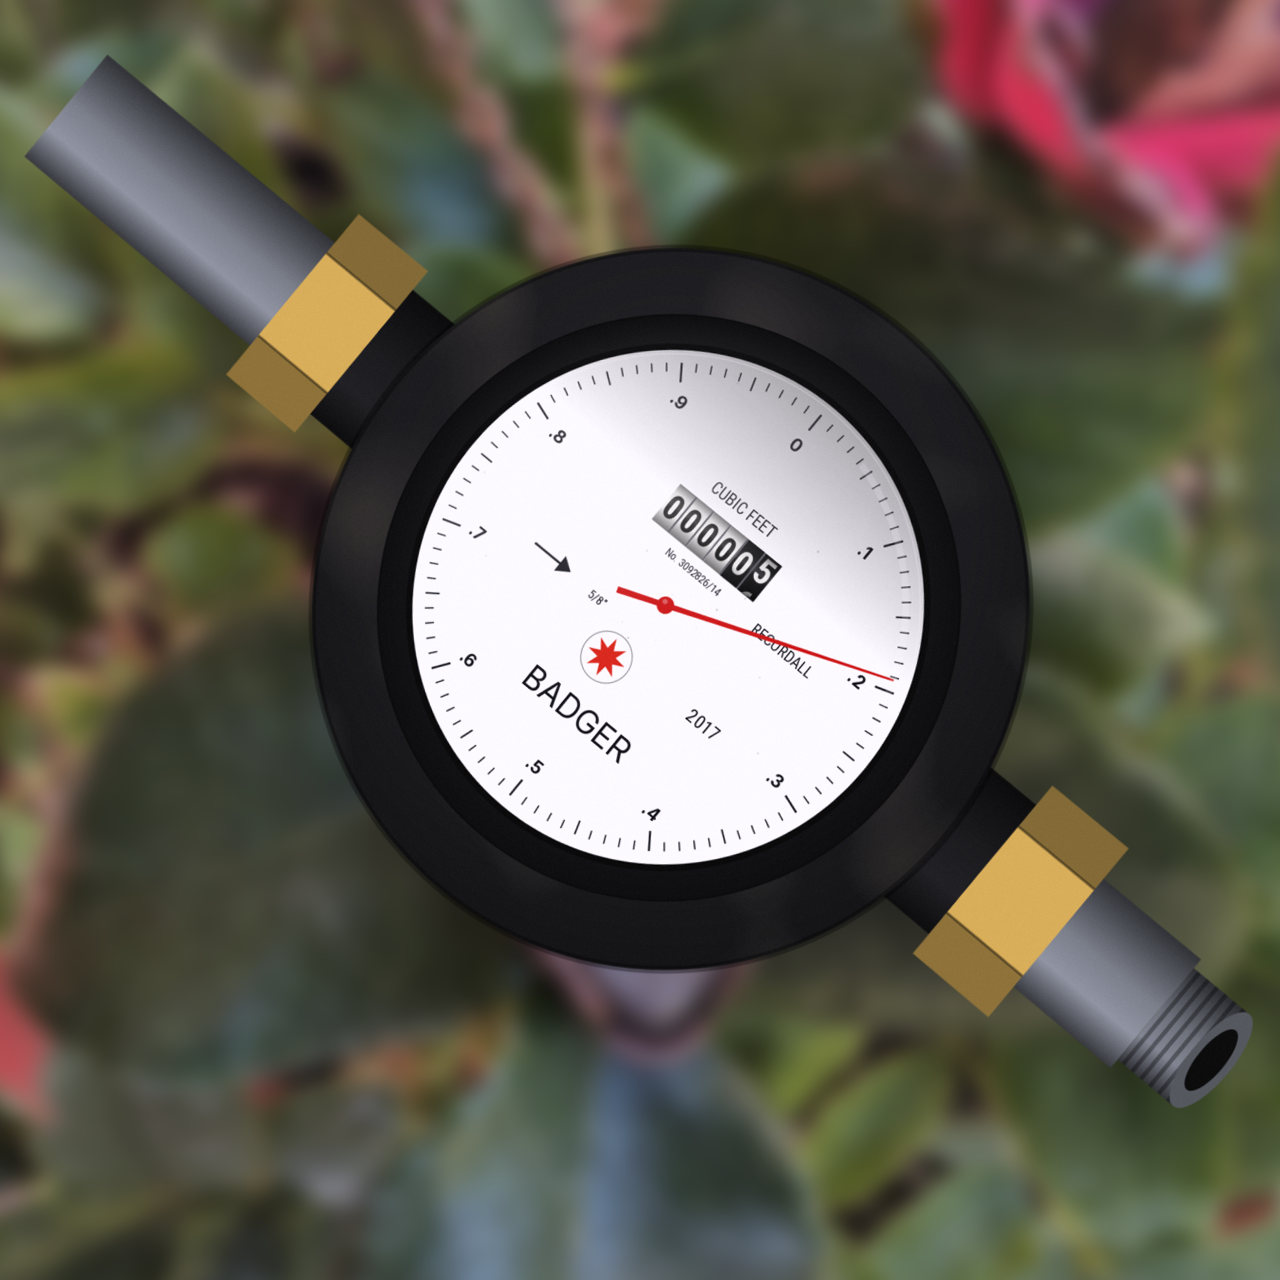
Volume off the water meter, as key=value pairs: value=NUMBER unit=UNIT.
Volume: value=5.19 unit=ft³
